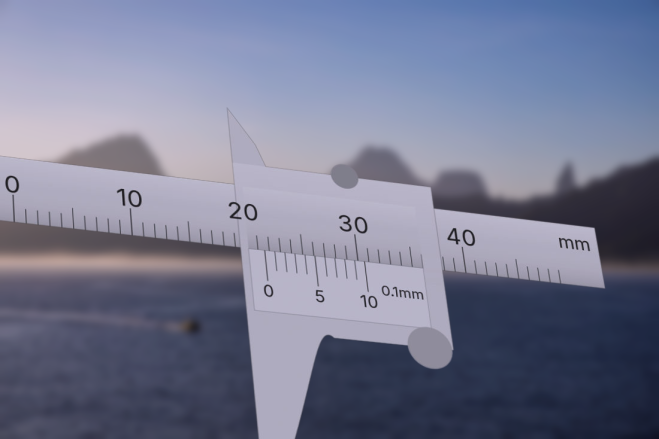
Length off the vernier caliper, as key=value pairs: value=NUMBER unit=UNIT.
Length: value=21.6 unit=mm
